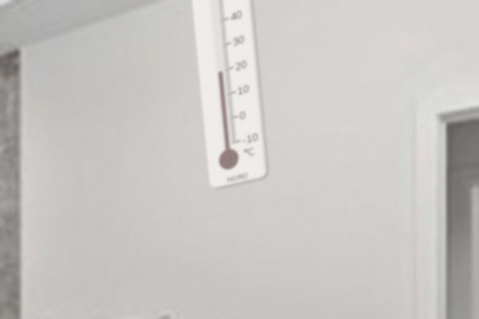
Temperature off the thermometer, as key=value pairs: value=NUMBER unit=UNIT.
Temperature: value=20 unit=°C
